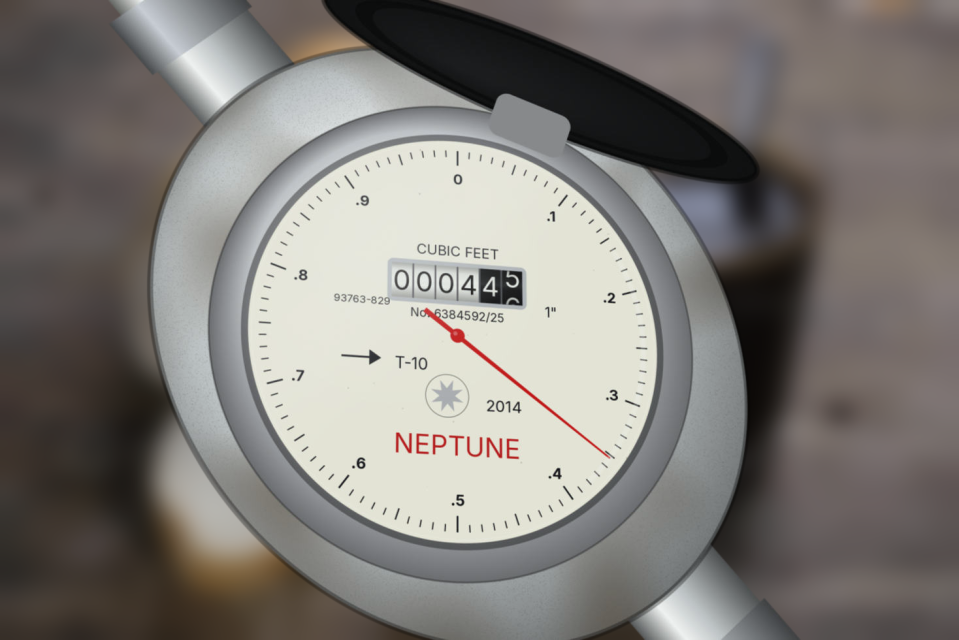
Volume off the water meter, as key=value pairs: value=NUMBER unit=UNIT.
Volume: value=445.35 unit=ft³
